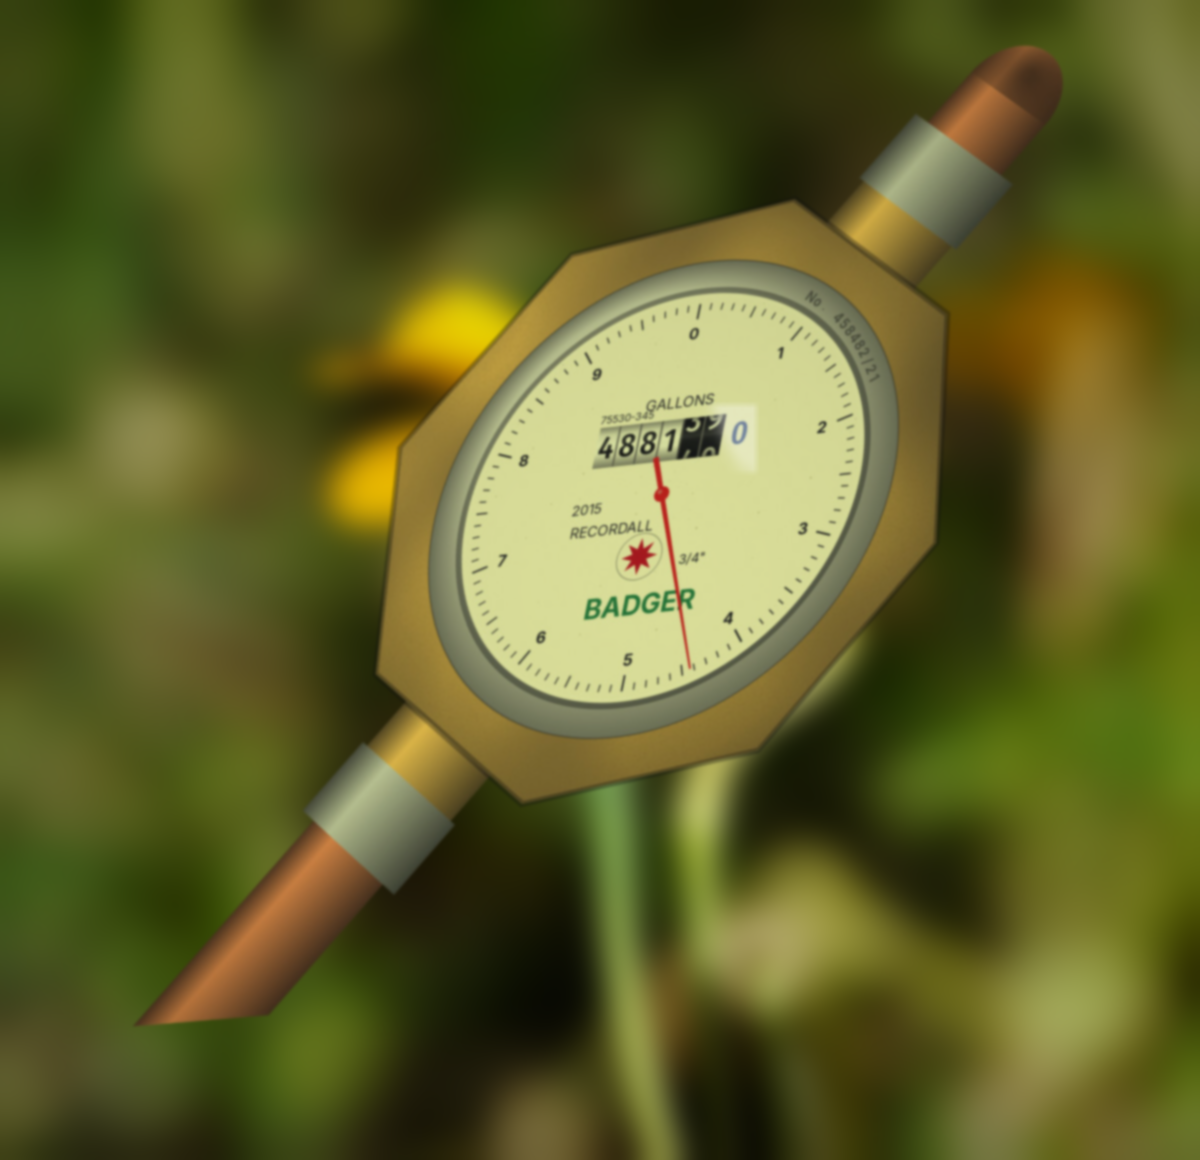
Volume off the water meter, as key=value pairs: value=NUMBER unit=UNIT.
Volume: value=4881394.4 unit=gal
